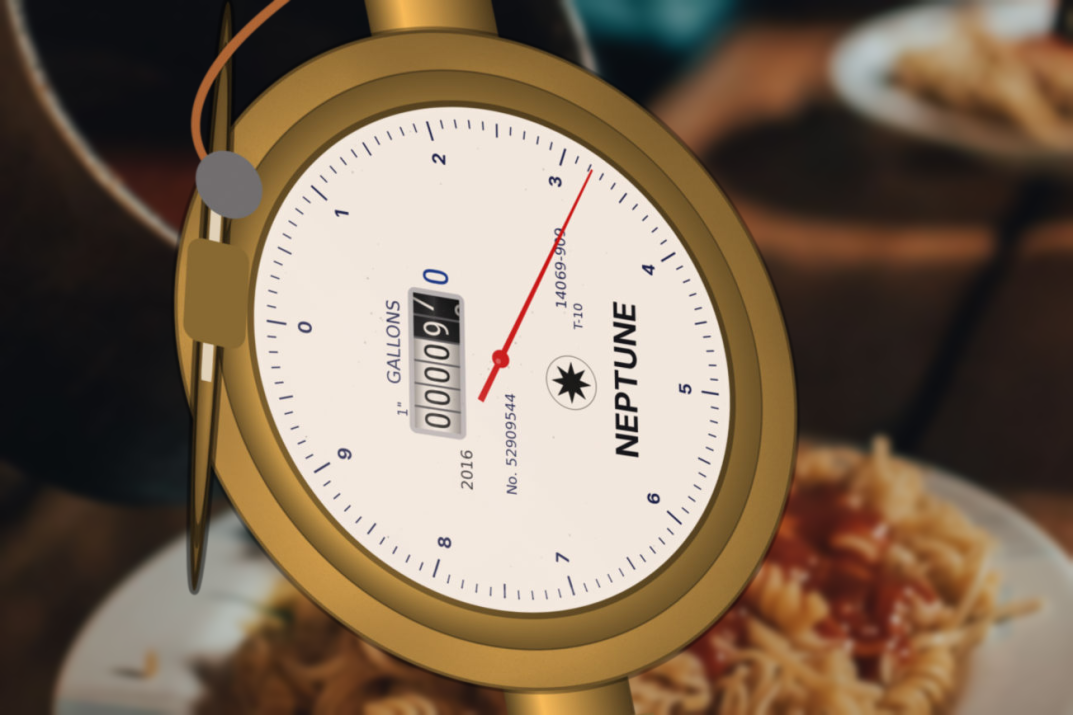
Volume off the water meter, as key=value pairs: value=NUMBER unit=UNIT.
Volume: value=973.2 unit=gal
